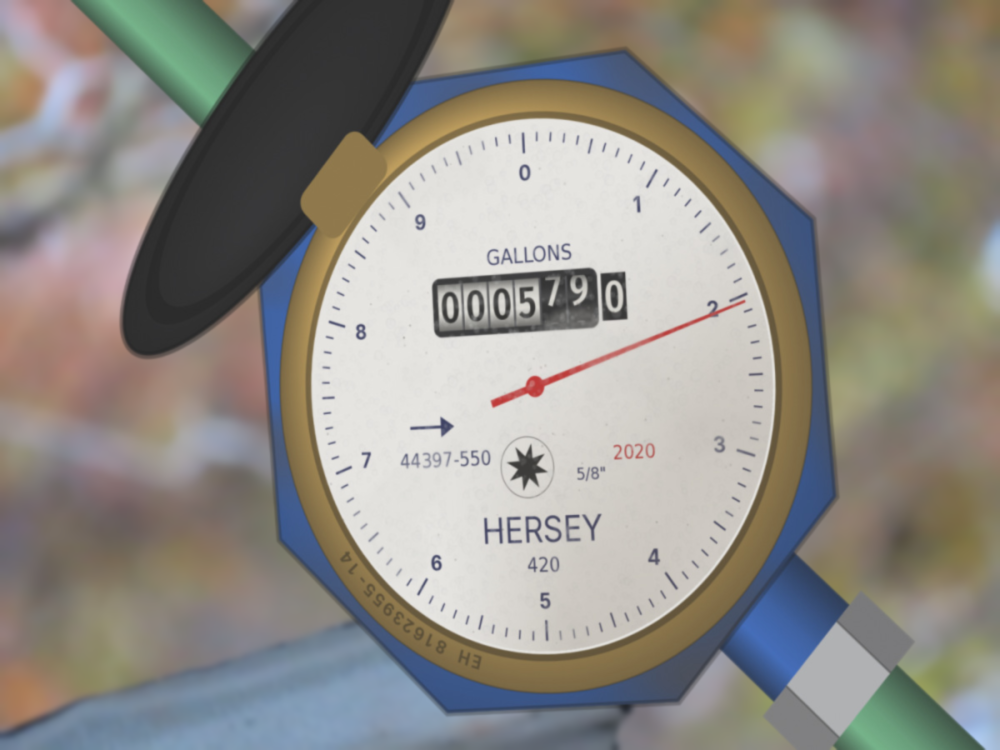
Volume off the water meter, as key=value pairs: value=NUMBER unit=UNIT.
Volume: value=5792.0 unit=gal
